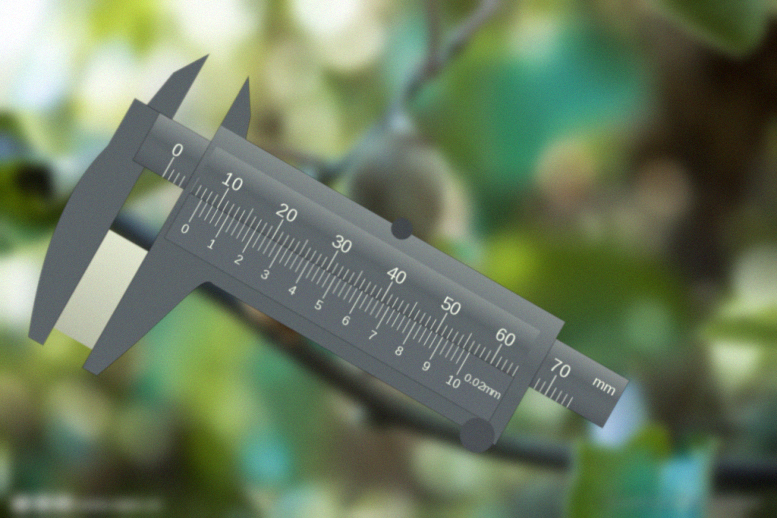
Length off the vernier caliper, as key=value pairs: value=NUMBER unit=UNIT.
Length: value=7.2 unit=mm
